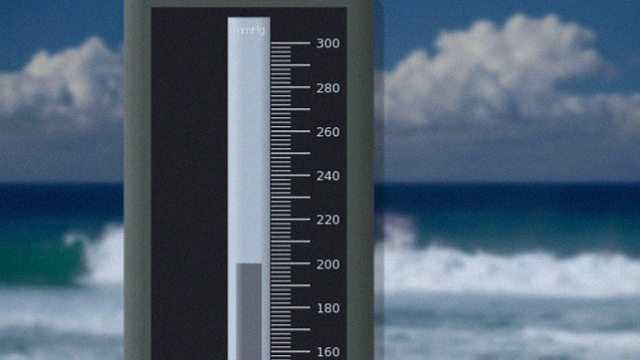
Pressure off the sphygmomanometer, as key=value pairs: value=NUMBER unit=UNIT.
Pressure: value=200 unit=mmHg
